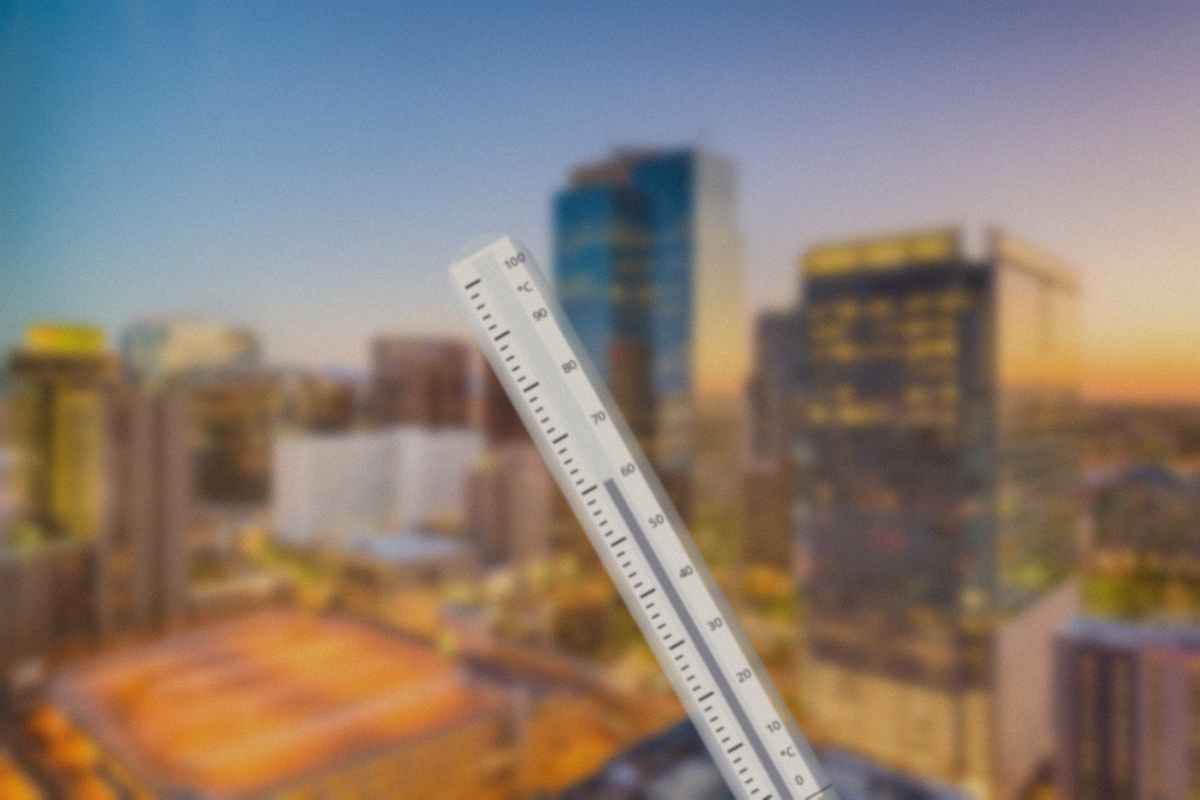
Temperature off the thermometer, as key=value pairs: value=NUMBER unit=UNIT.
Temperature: value=60 unit=°C
